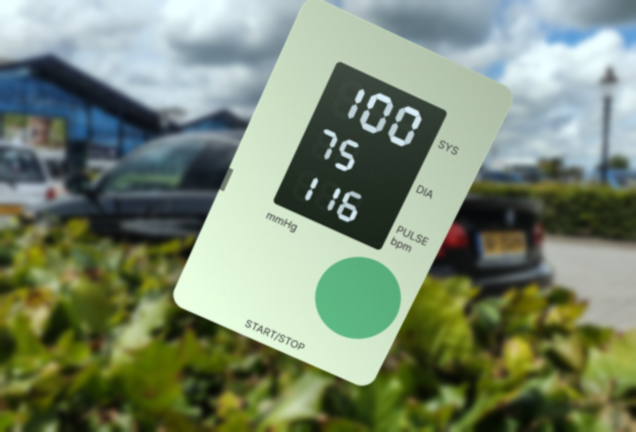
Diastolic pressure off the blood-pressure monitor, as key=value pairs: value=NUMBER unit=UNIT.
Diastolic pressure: value=75 unit=mmHg
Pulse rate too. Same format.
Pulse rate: value=116 unit=bpm
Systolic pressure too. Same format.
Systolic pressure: value=100 unit=mmHg
